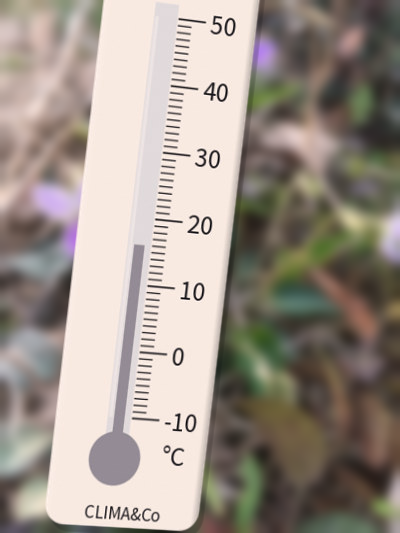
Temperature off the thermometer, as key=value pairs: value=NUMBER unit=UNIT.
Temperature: value=16 unit=°C
